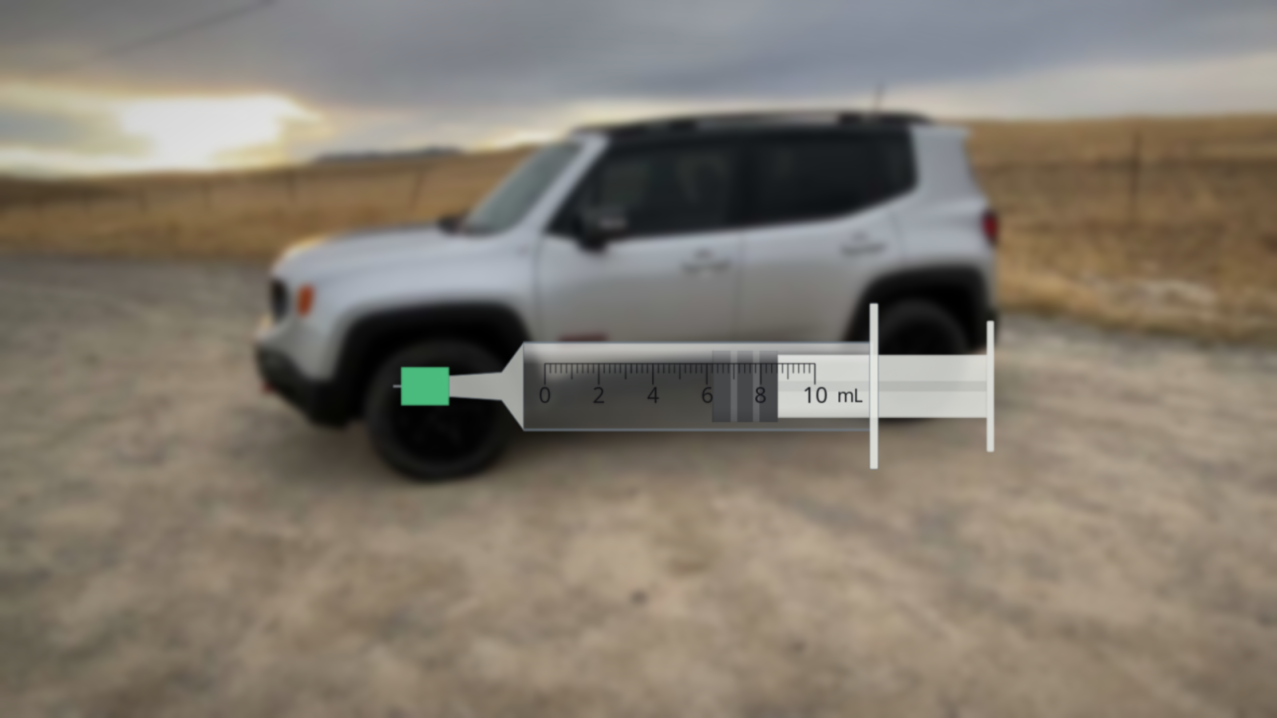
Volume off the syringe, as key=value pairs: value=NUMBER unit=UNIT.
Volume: value=6.2 unit=mL
